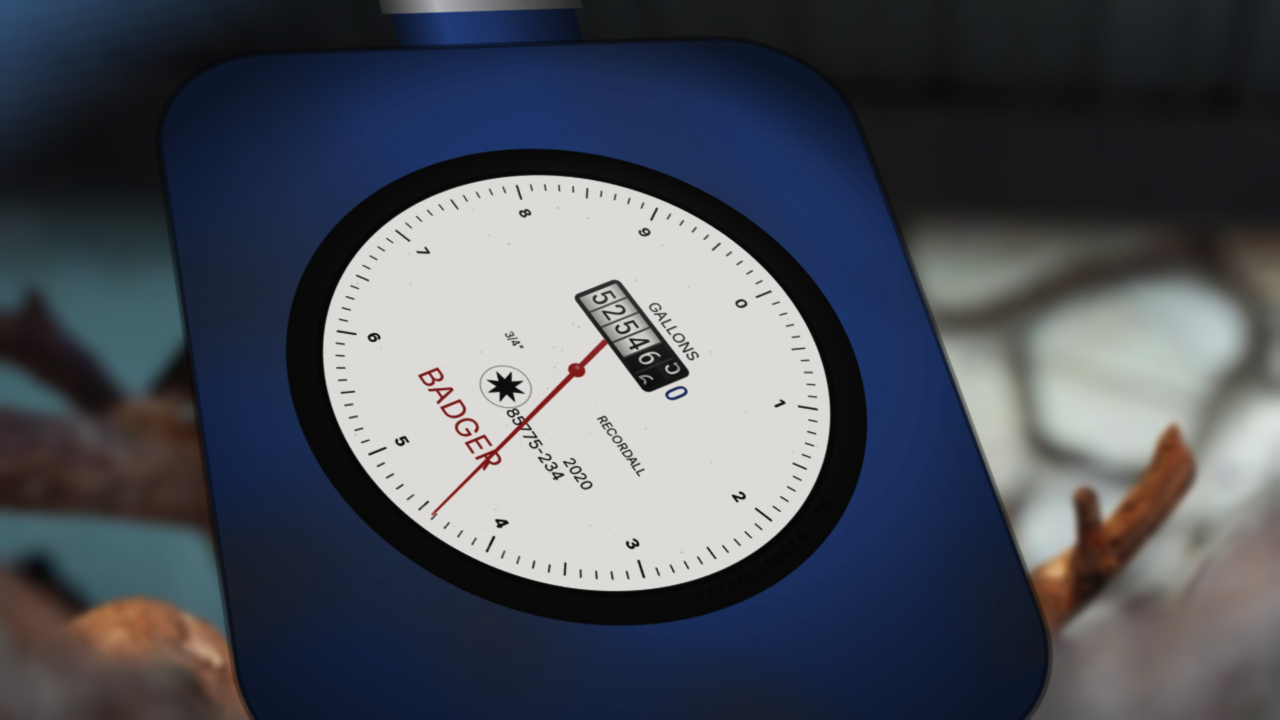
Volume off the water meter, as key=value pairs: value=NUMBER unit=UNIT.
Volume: value=5254654.4 unit=gal
